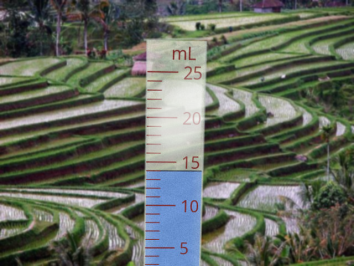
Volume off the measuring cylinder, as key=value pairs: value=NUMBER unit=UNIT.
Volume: value=14 unit=mL
